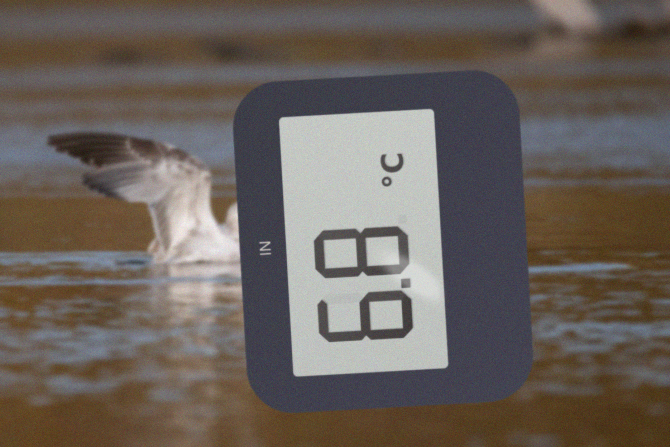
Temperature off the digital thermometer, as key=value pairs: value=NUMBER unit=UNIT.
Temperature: value=6.8 unit=°C
